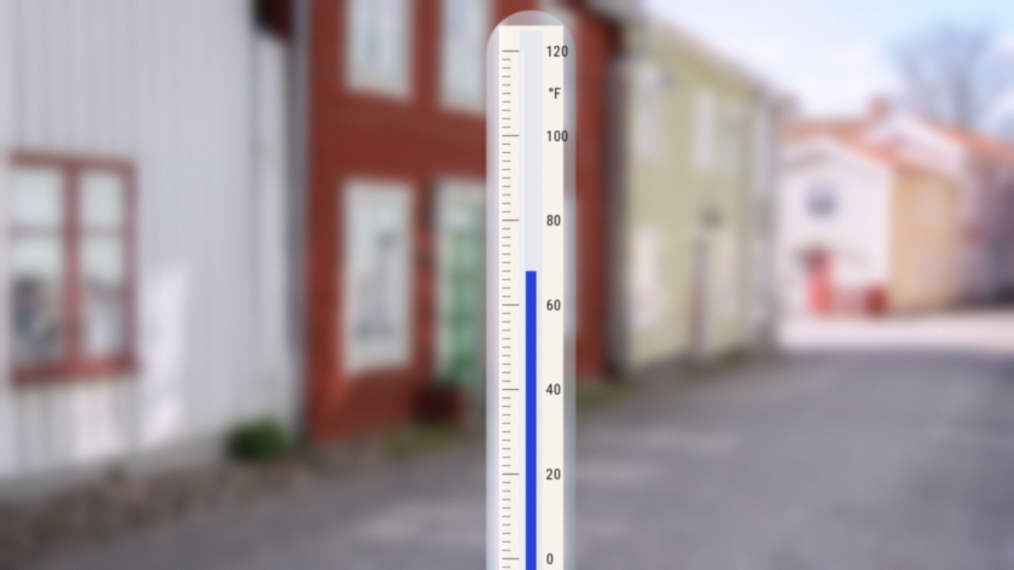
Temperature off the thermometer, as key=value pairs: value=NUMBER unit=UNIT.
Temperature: value=68 unit=°F
